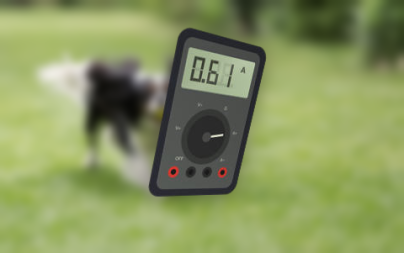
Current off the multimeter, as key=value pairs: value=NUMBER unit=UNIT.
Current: value=0.61 unit=A
